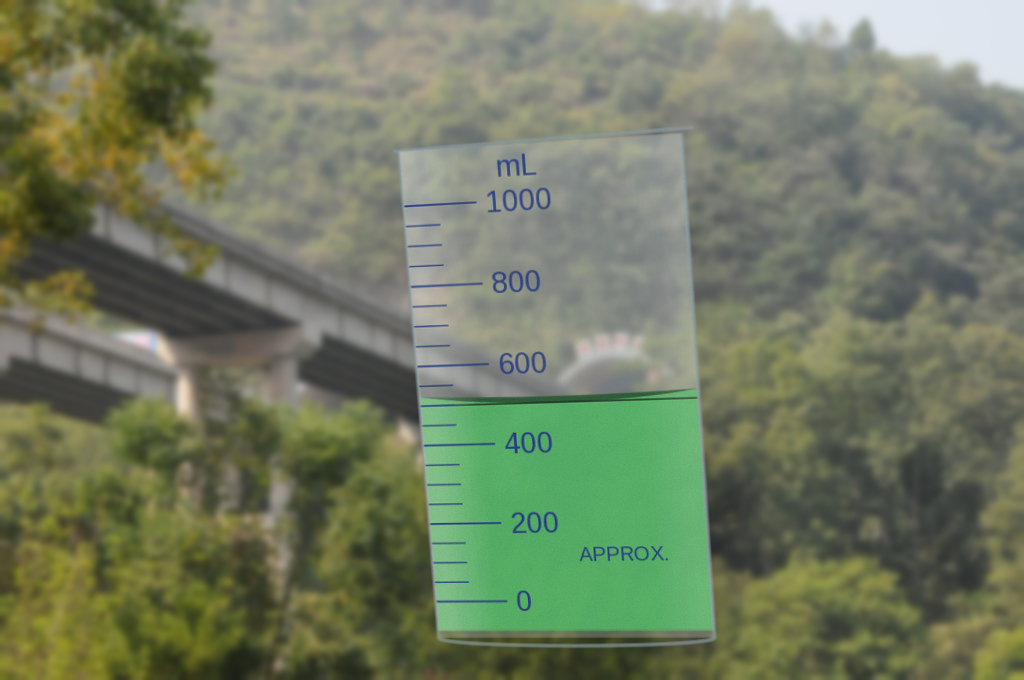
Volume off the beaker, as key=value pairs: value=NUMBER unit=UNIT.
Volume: value=500 unit=mL
